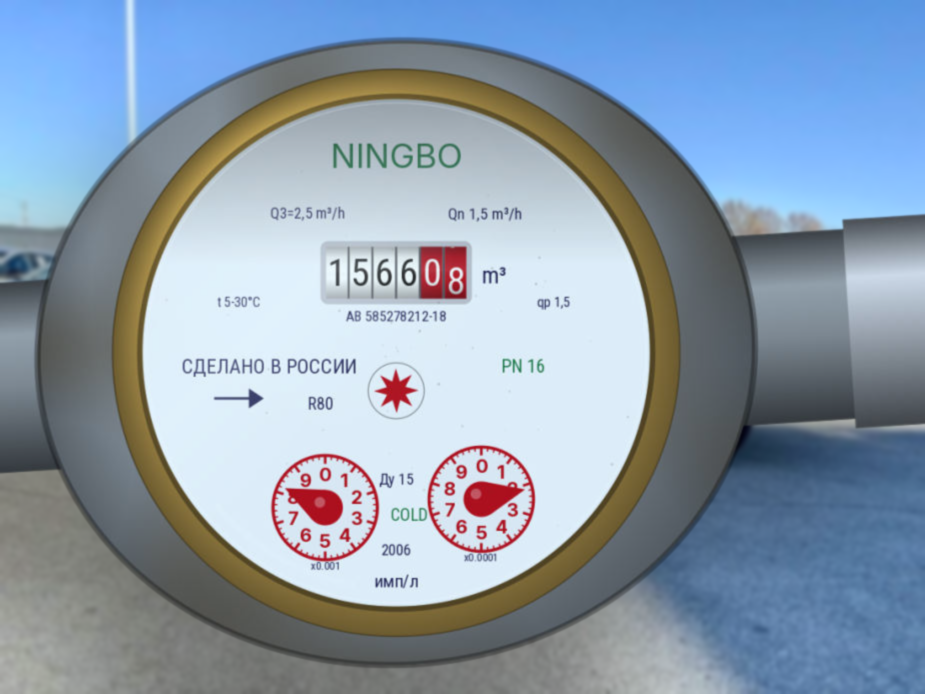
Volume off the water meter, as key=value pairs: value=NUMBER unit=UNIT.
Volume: value=1566.0782 unit=m³
